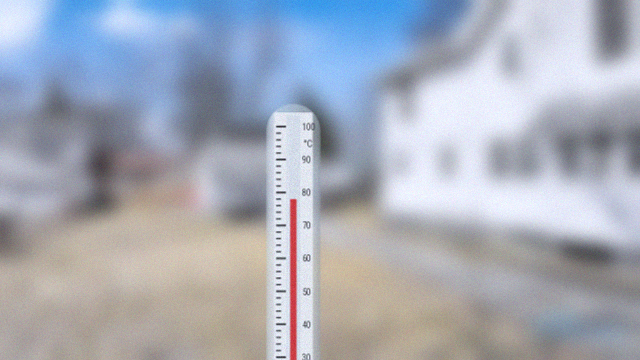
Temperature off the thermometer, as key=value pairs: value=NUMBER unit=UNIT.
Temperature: value=78 unit=°C
